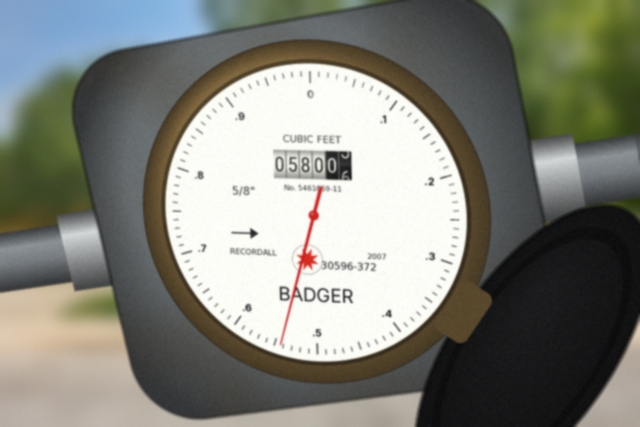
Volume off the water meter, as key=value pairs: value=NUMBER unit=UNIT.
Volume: value=58005.54 unit=ft³
